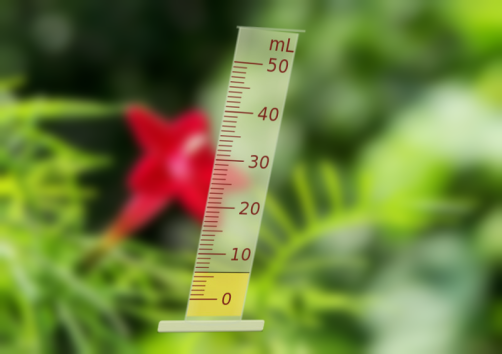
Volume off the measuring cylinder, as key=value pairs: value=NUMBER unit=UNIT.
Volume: value=6 unit=mL
